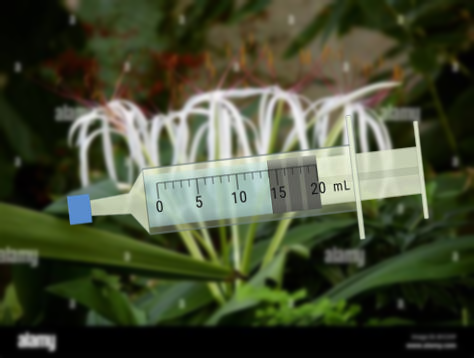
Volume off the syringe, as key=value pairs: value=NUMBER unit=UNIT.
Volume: value=14 unit=mL
